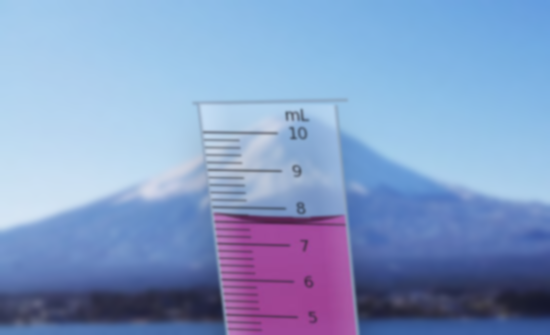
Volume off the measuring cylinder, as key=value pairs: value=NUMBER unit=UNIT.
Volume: value=7.6 unit=mL
